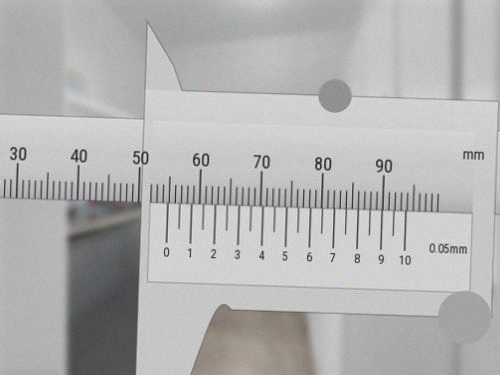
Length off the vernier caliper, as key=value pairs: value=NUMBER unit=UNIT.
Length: value=54.8 unit=mm
